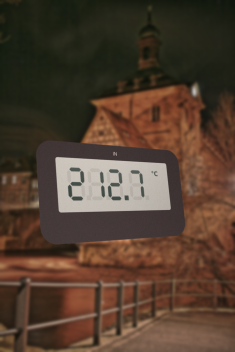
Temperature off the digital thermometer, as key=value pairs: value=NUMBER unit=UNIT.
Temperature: value=212.7 unit=°C
